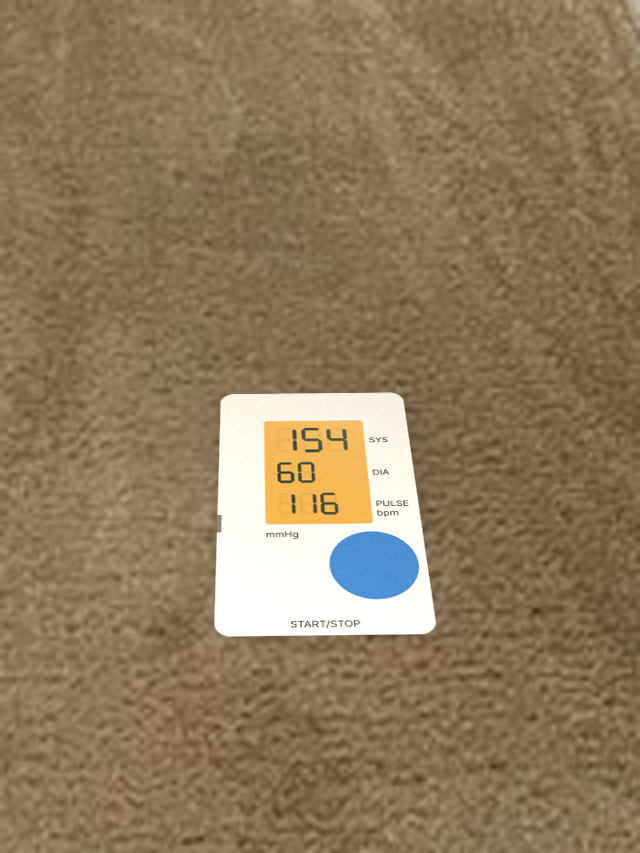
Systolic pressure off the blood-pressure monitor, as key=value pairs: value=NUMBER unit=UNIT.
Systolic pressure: value=154 unit=mmHg
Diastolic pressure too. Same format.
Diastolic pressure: value=60 unit=mmHg
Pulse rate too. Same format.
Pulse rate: value=116 unit=bpm
